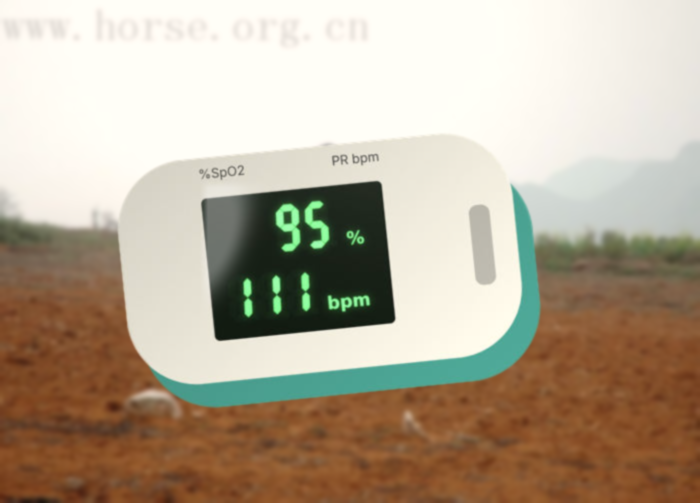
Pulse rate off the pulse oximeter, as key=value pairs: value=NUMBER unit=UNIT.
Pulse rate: value=111 unit=bpm
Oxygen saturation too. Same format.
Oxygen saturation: value=95 unit=%
